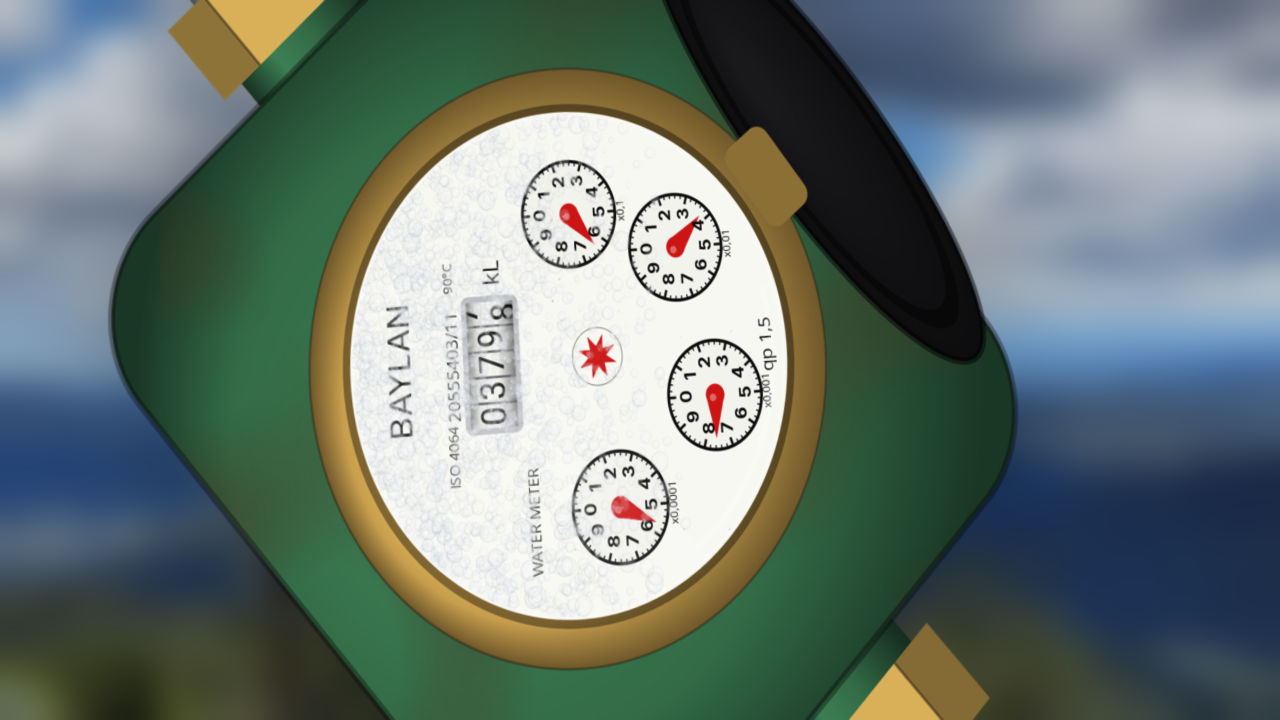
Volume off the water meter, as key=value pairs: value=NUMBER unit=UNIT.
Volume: value=3797.6375 unit=kL
